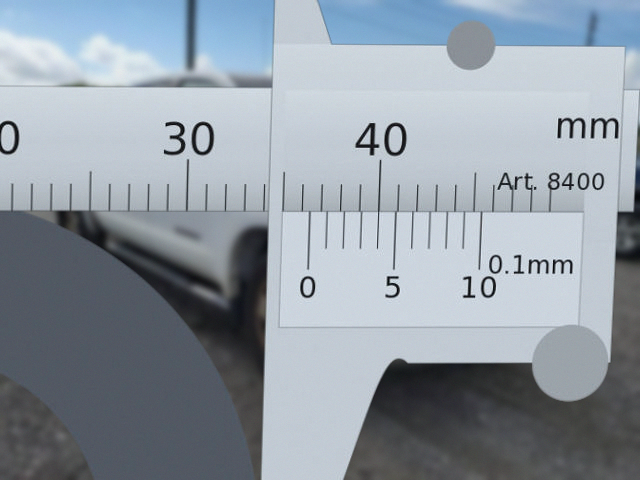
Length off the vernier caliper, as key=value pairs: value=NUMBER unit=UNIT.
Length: value=36.4 unit=mm
